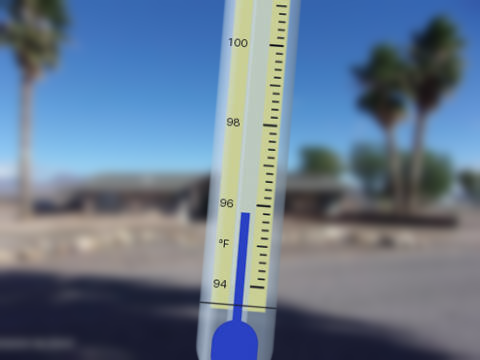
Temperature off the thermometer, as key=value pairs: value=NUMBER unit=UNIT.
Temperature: value=95.8 unit=°F
